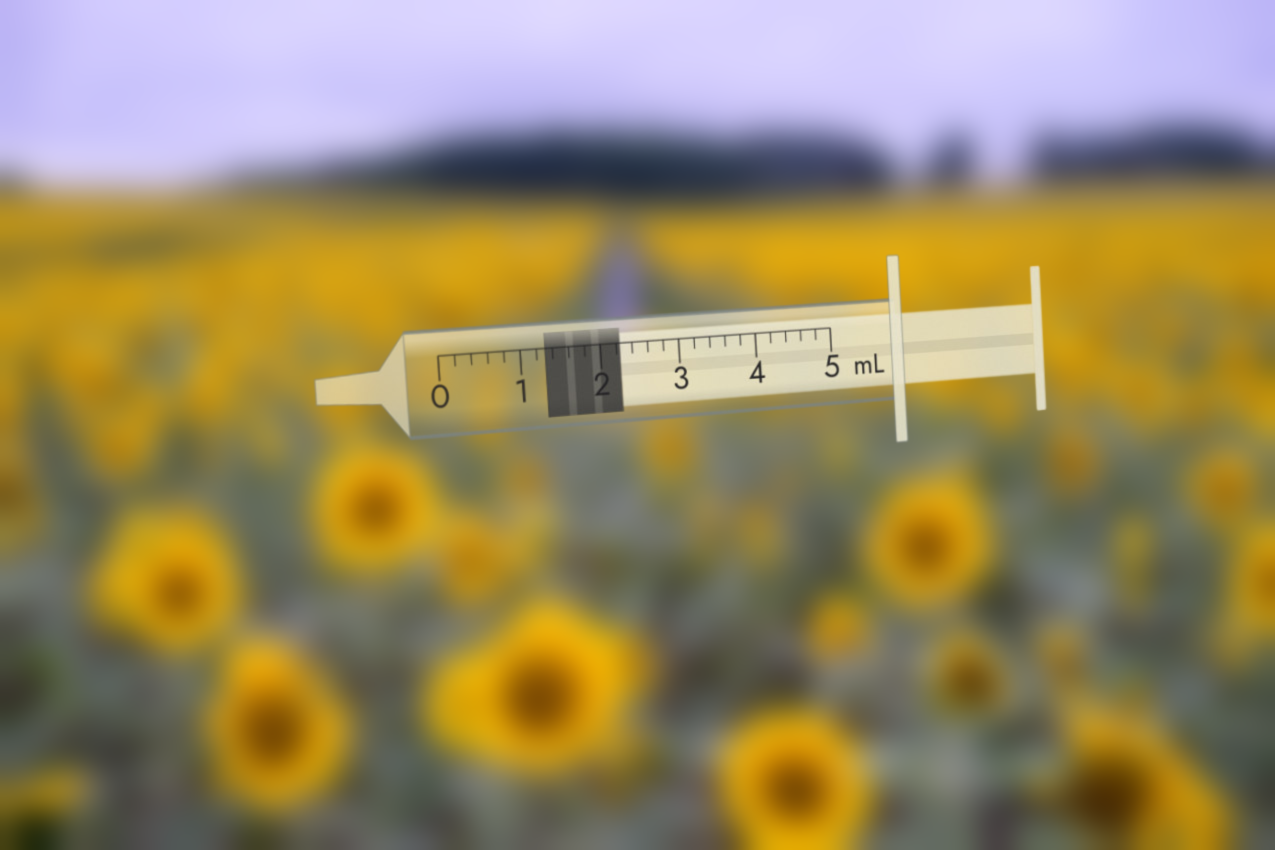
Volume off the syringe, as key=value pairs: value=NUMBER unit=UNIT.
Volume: value=1.3 unit=mL
